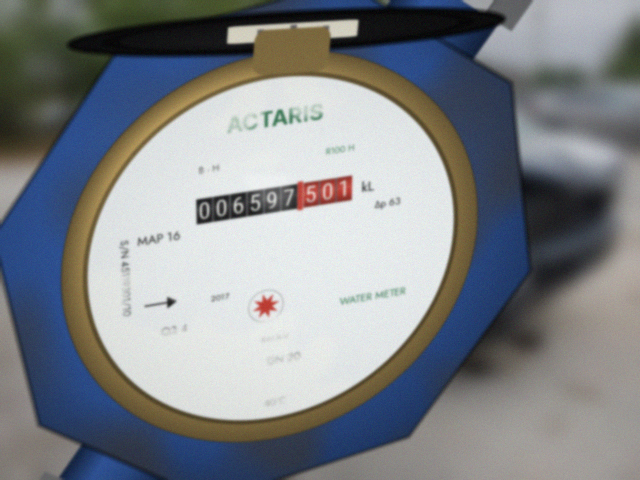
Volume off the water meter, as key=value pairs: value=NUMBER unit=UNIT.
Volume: value=6597.501 unit=kL
